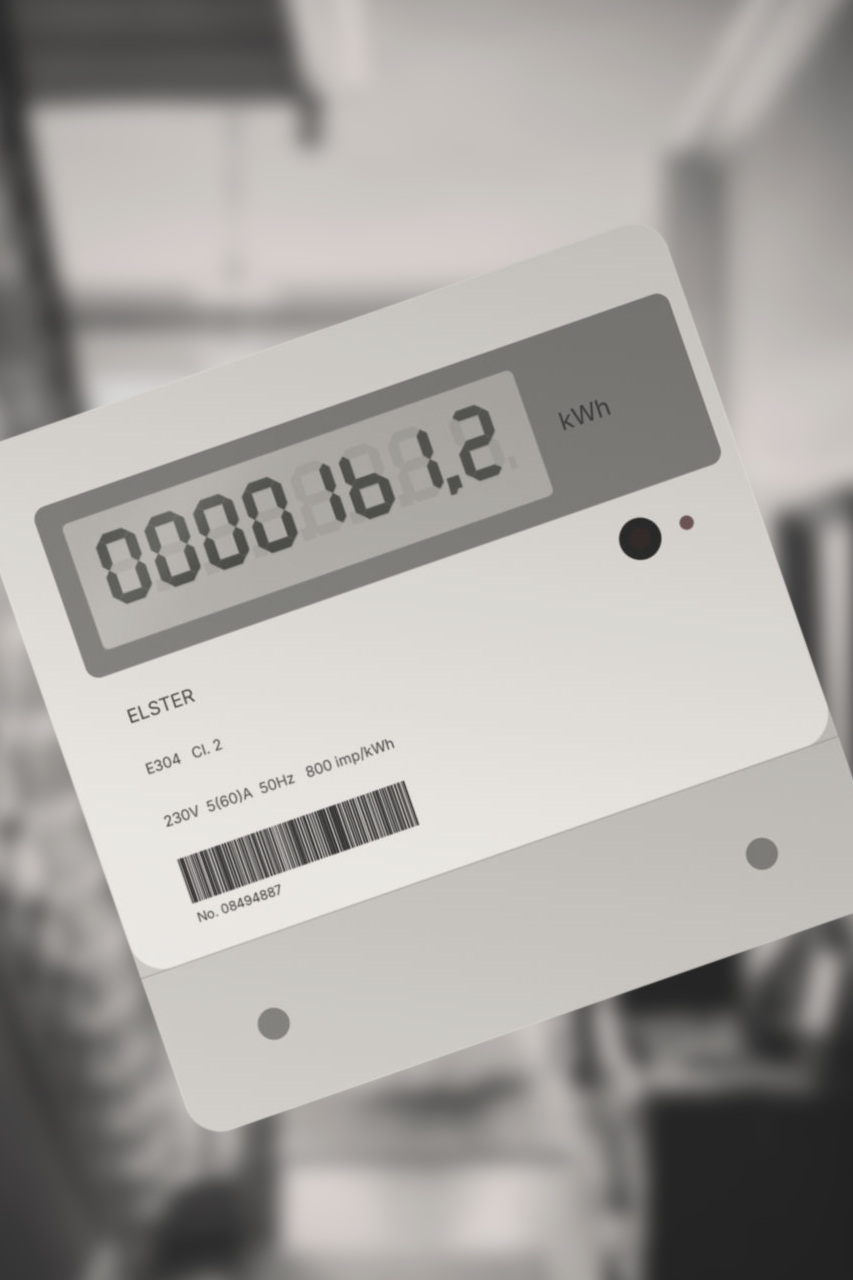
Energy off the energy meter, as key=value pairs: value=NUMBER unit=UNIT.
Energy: value=161.2 unit=kWh
